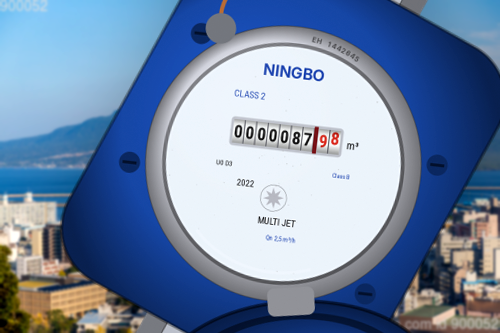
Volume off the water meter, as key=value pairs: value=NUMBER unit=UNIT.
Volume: value=87.98 unit=m³
